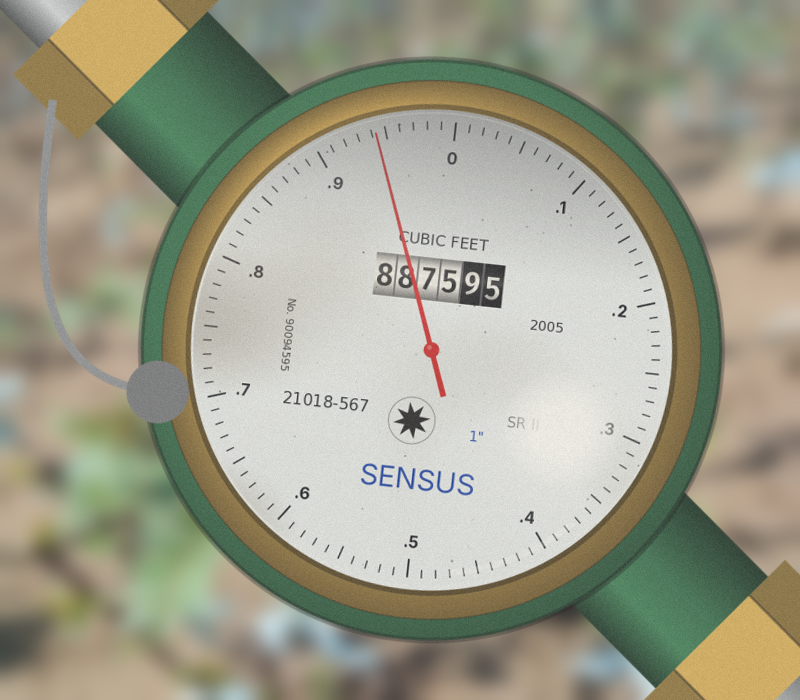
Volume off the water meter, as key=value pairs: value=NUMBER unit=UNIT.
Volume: value=887594.94 unit=ft³
